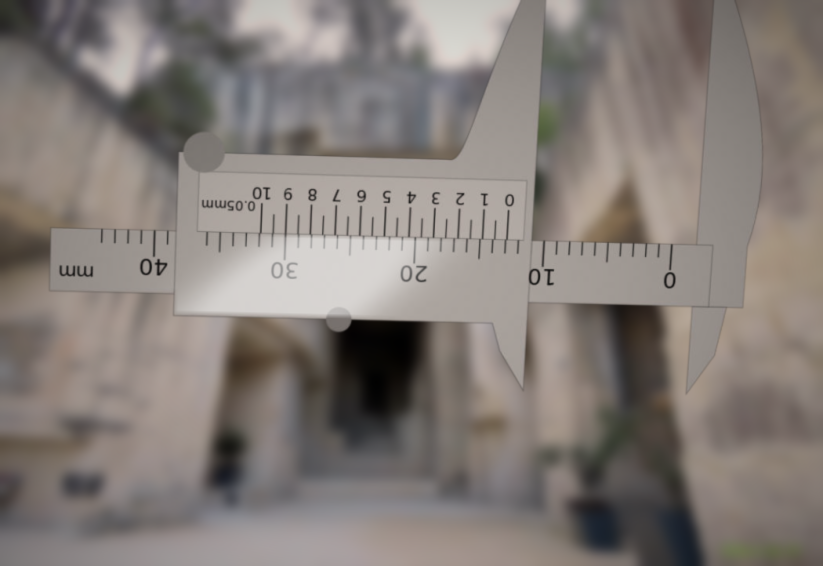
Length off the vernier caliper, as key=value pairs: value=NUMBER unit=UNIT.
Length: value=12.9 unit=mm
